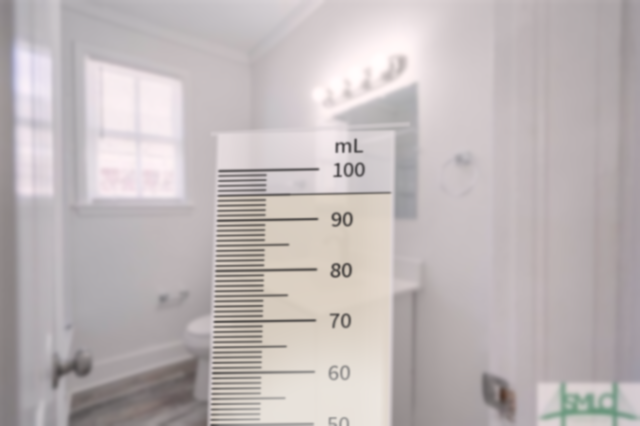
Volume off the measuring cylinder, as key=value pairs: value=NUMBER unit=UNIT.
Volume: value=95 unit=mL
